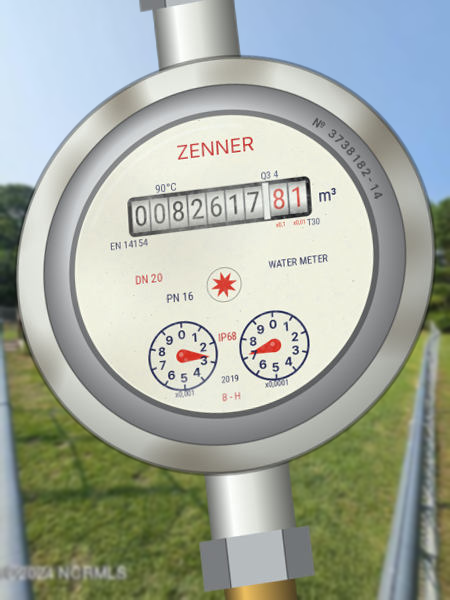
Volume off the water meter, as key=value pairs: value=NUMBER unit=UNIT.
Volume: value=82617.8127 unit=m³
